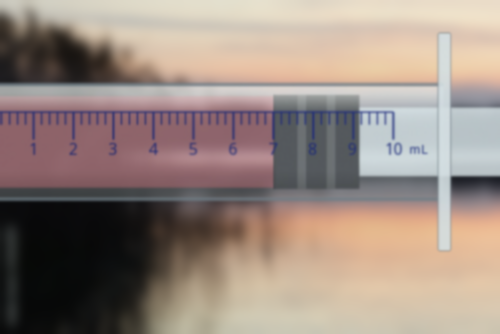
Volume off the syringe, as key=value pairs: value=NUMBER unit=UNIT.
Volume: value=7 unit=mL
